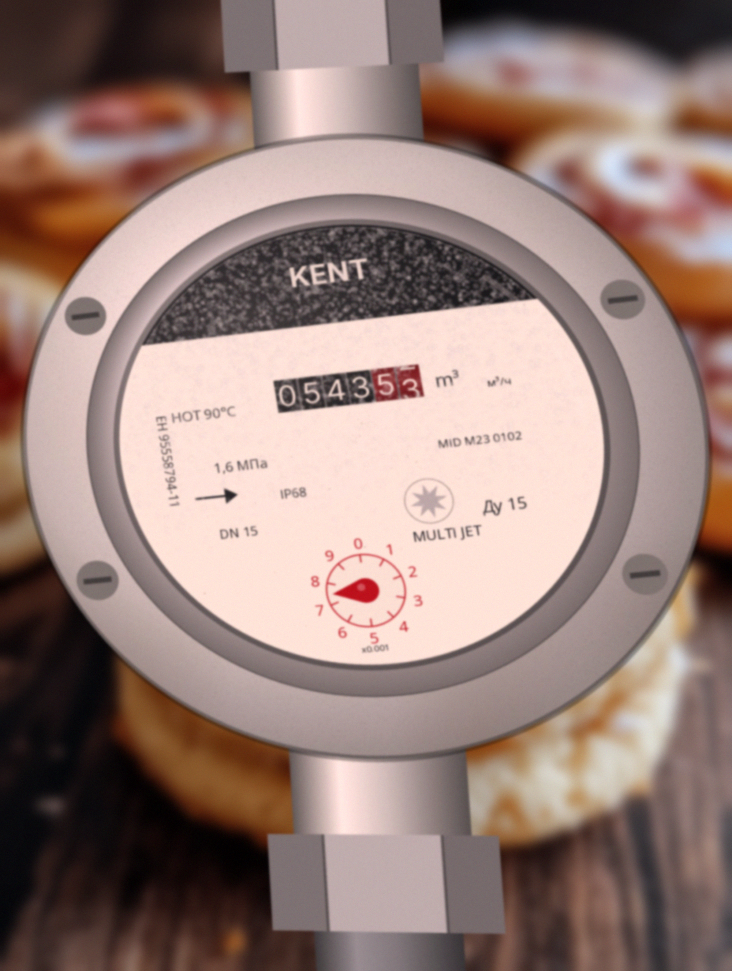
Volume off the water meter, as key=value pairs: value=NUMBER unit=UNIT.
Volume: value=543.527 unit=m³
